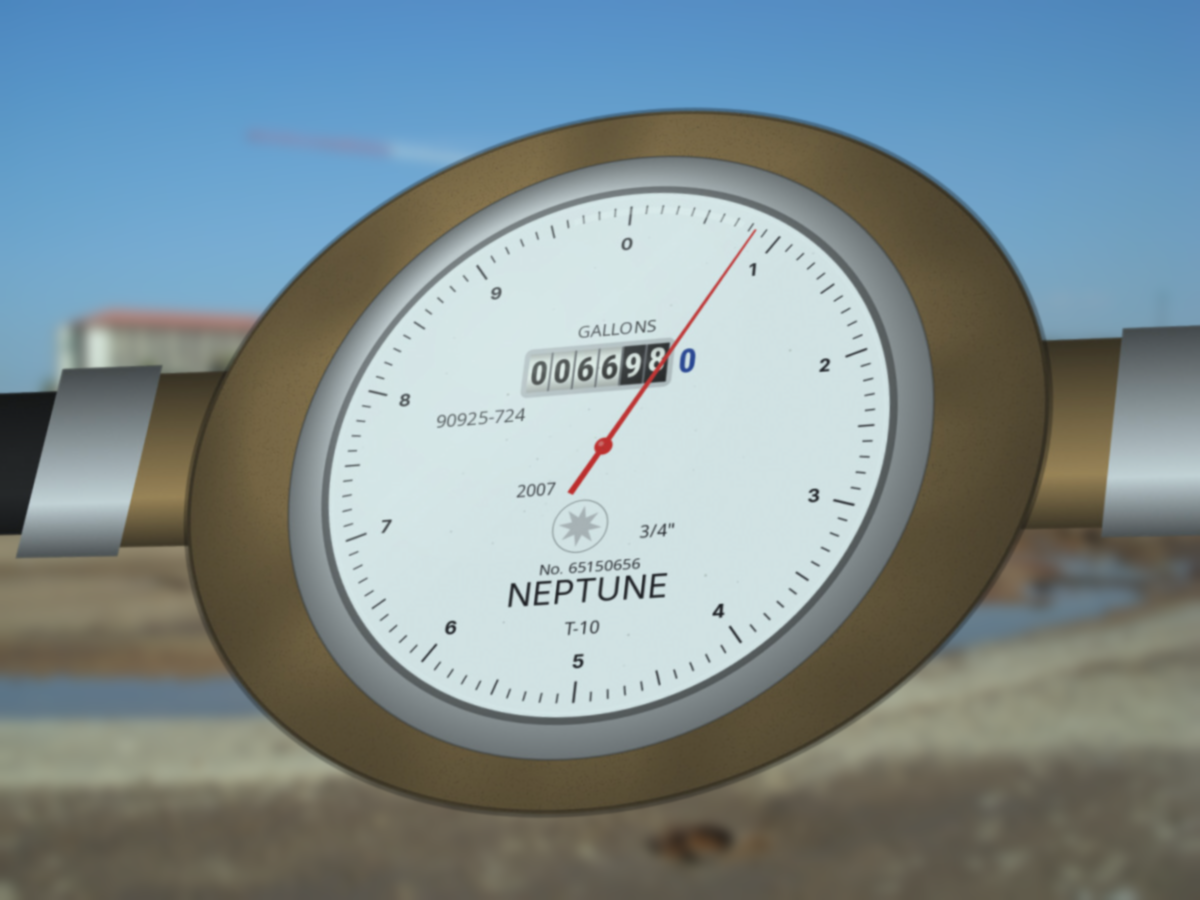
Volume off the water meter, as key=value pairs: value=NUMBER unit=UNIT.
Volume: value=66980.8 unit=gal
